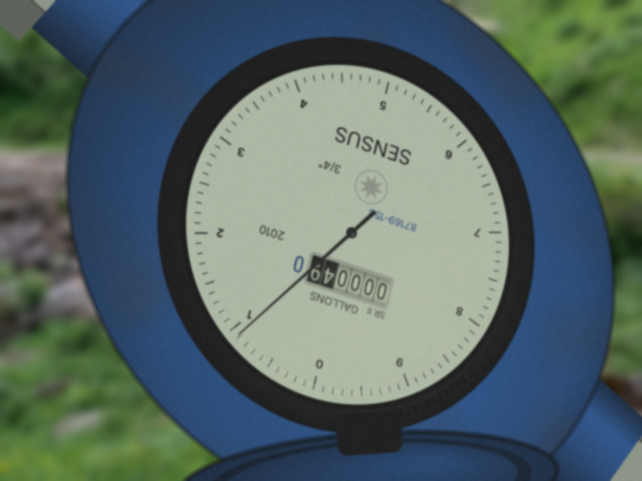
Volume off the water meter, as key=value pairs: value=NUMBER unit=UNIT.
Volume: value=490.9 unit=gal
